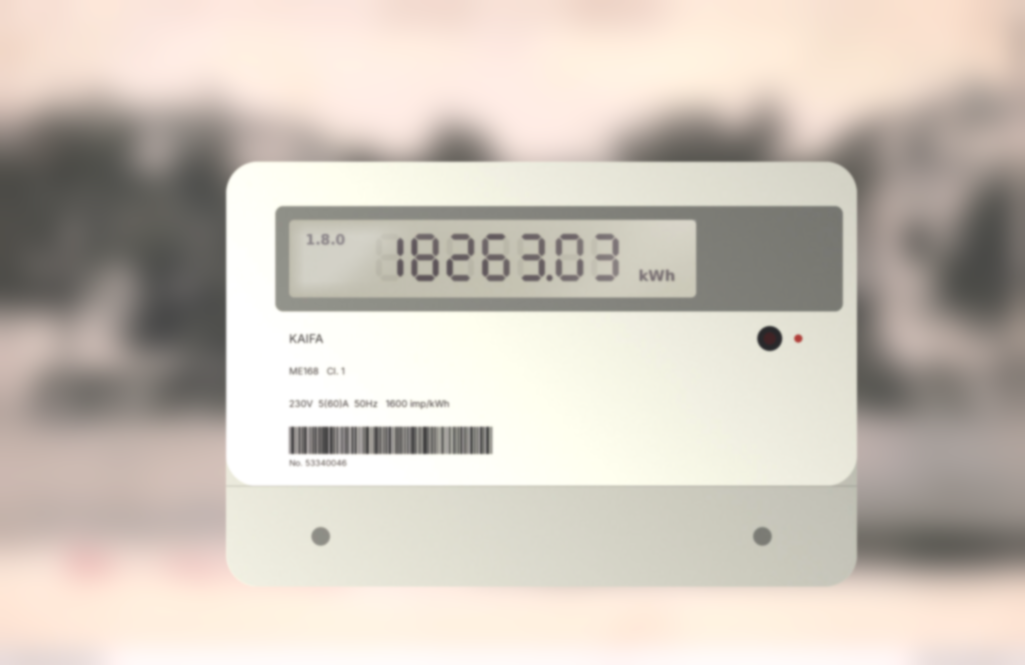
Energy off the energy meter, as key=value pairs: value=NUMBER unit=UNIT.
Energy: value=18263.03 unit=kWh
